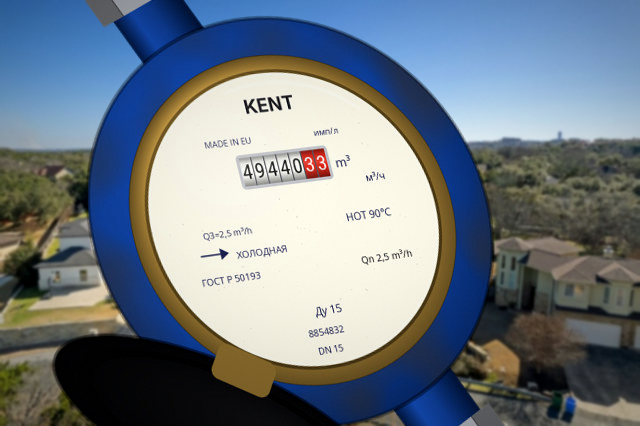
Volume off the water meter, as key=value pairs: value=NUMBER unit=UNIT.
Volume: value=49440.33 unit=m³
